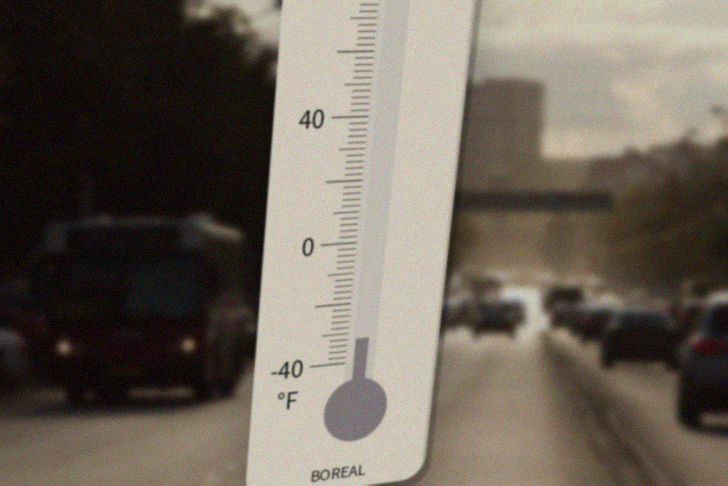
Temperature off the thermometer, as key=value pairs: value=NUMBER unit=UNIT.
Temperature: value=-32 unit=°F
